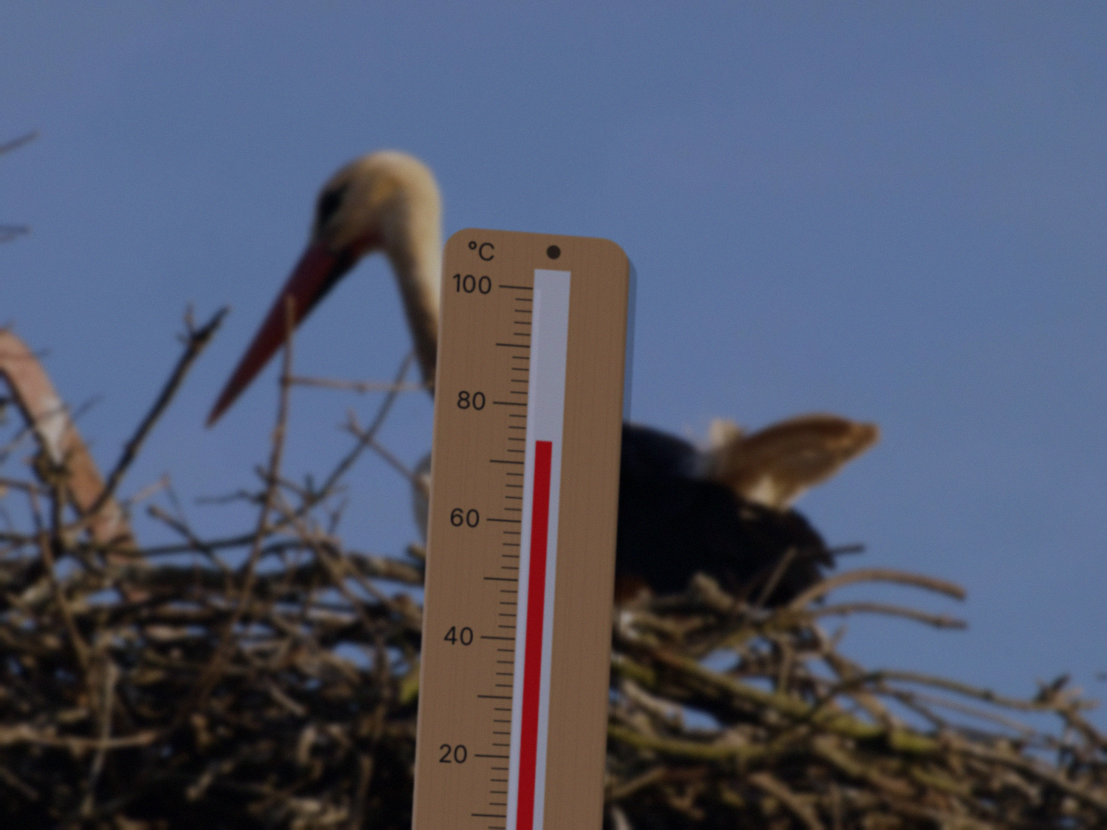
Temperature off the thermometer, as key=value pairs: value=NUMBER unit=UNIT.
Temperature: value=74 unit=°C
